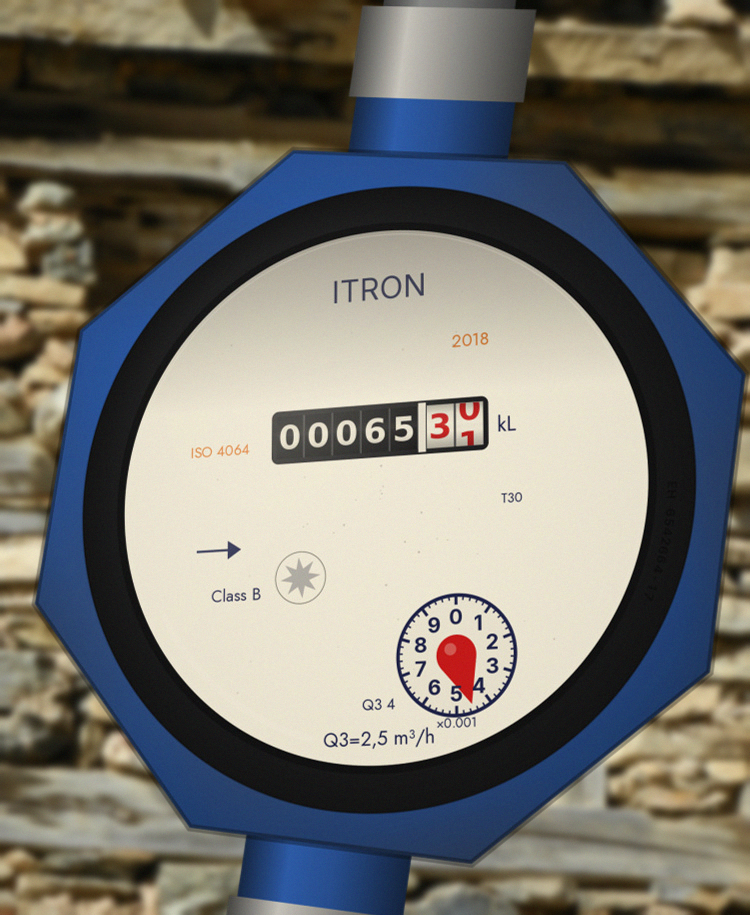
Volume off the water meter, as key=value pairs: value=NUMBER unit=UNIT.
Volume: value=65.304 unit=kL
